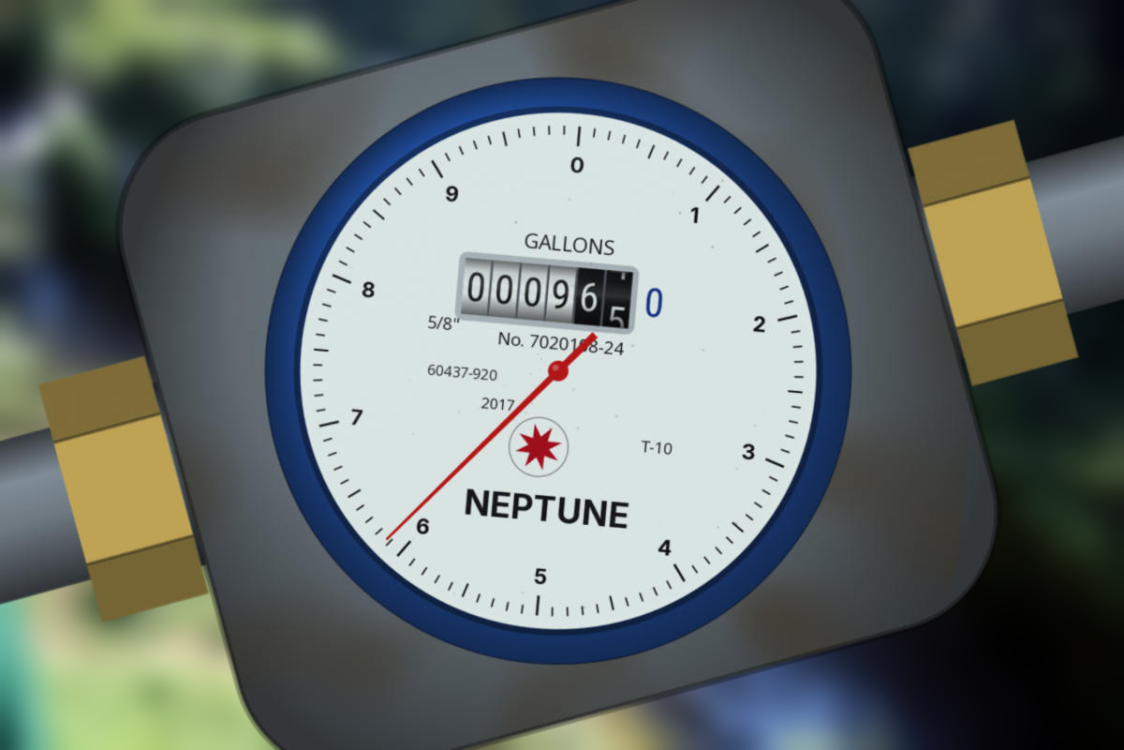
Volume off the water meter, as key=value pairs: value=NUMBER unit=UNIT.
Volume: value=9646.1 unit=gal
